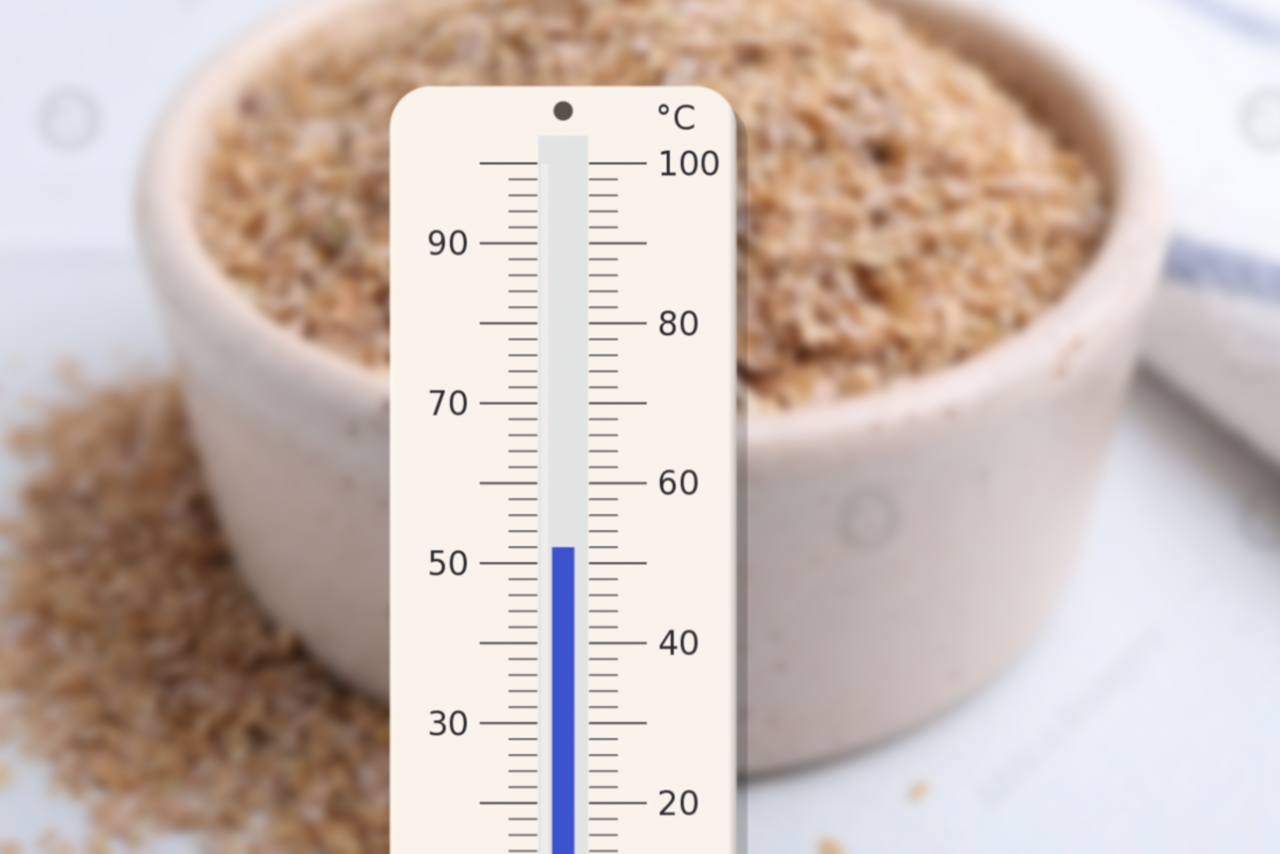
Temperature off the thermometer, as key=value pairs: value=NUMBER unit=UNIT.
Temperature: value=52 unit=°C
